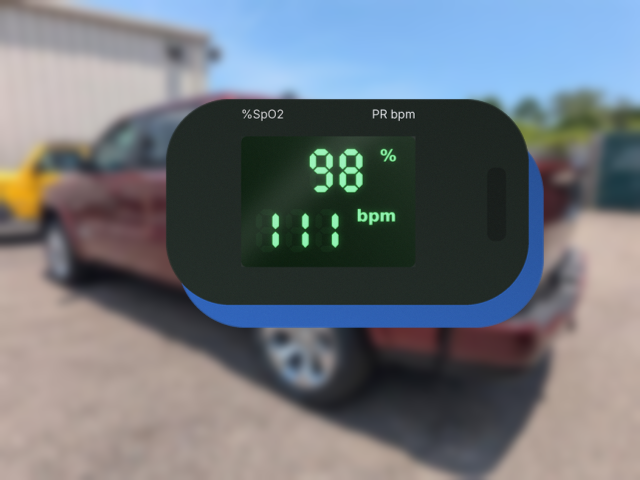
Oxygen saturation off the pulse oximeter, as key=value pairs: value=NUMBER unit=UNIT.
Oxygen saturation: value=98 unit=%
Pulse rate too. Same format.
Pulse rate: value=111 unit=bpm
